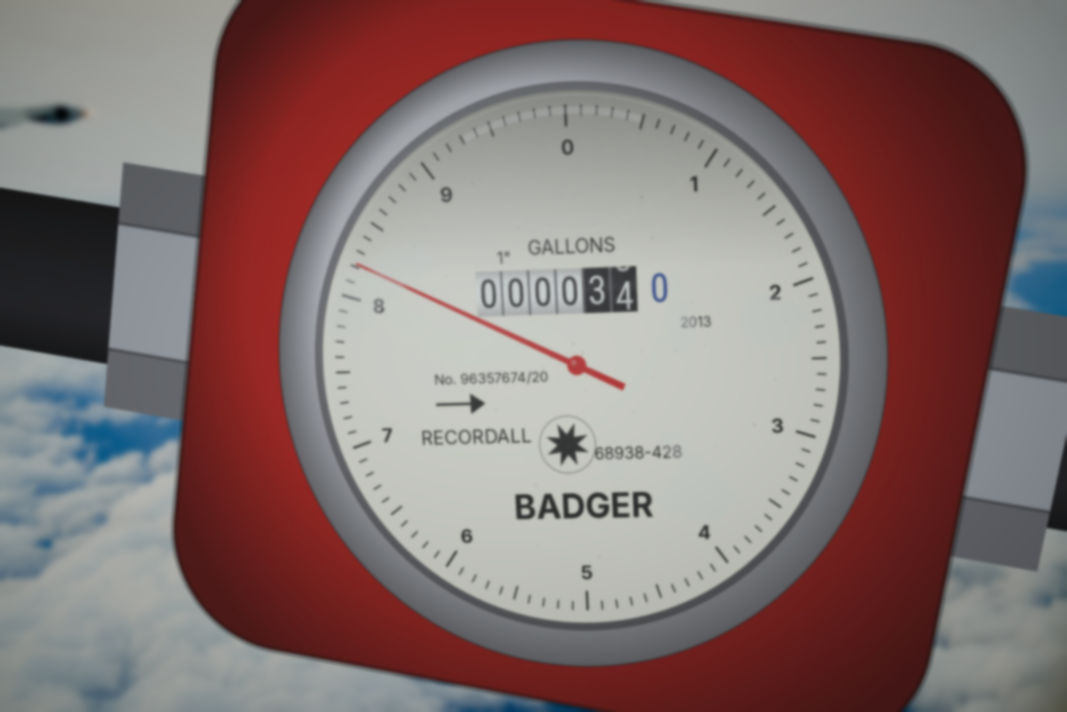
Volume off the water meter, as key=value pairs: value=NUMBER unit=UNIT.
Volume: value=338.2 unit=gal
